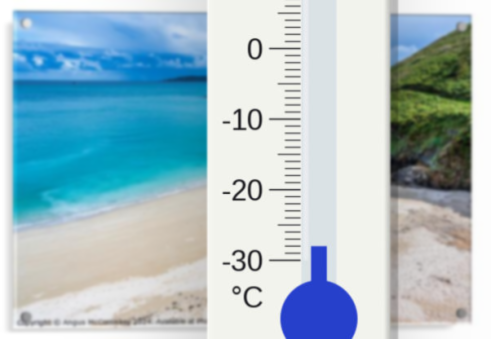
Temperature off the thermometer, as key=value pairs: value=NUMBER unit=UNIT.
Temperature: value=-28 unit=°C
